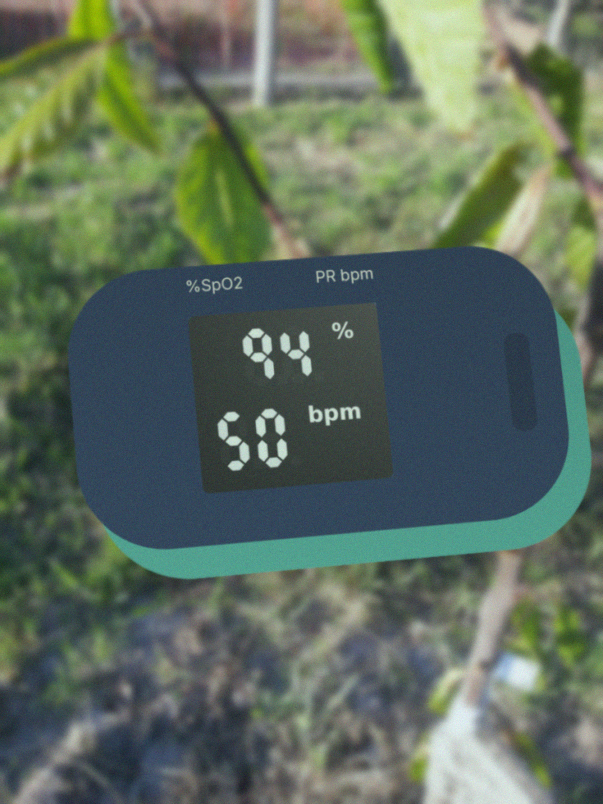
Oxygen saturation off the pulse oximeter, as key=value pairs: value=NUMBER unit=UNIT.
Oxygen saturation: value=94 unit=%
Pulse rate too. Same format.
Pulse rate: value=50 unit=bpm
